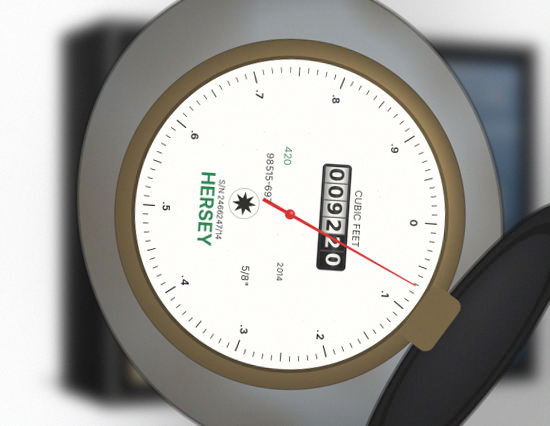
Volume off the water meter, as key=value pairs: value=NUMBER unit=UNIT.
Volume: value=9220.07 unit=ft³
